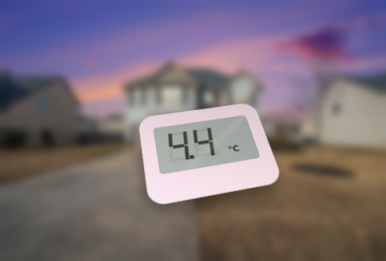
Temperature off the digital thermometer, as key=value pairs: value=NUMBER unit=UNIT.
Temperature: value=4.4 unit=°C
